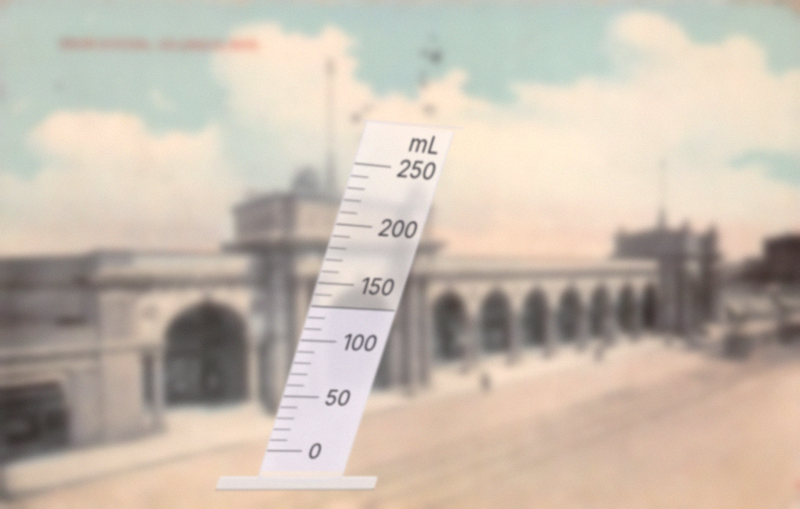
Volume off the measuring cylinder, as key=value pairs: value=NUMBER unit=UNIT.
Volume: value=130 unit=mL
